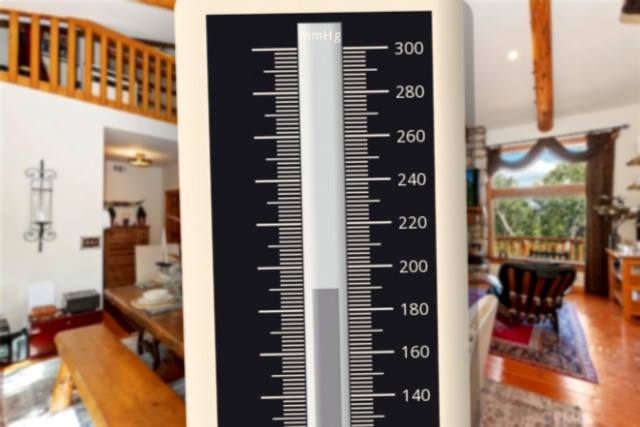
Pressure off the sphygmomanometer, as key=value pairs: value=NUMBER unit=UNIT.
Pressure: value=190 unit=mmHg
